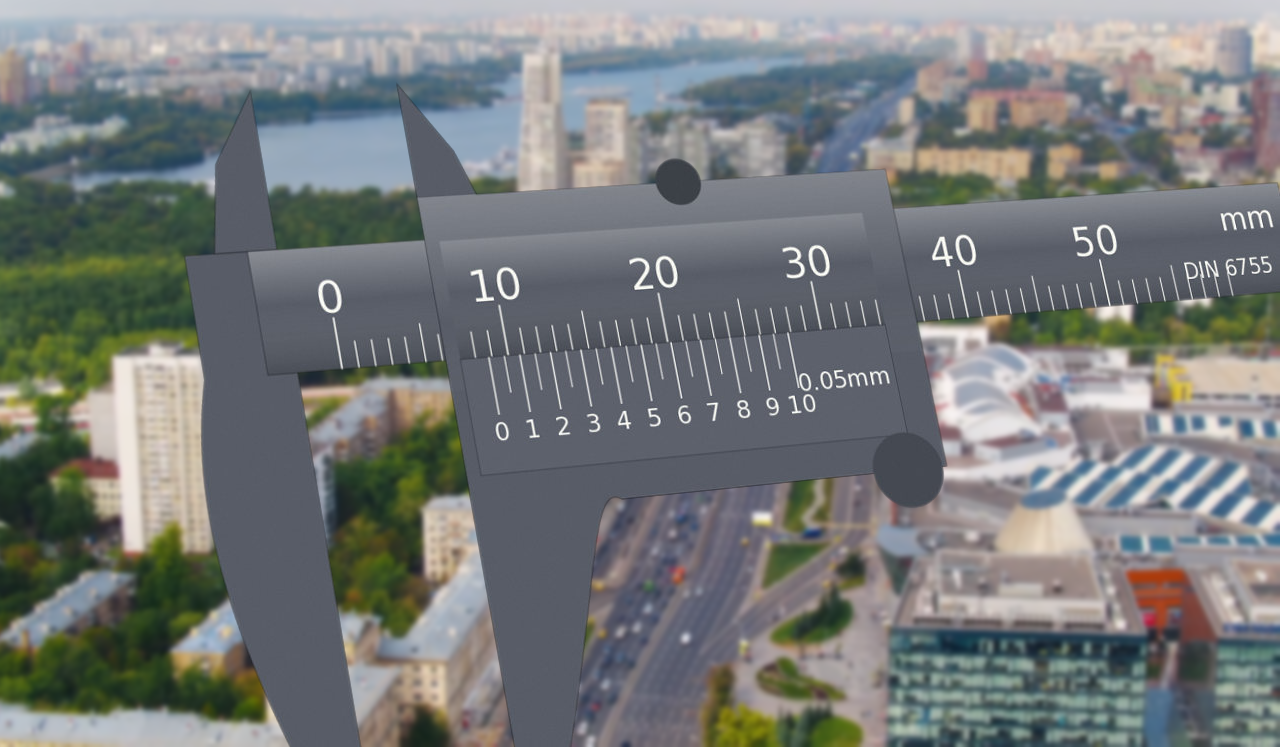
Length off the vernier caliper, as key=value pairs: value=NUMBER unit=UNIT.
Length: value=8.8 unit=mm
